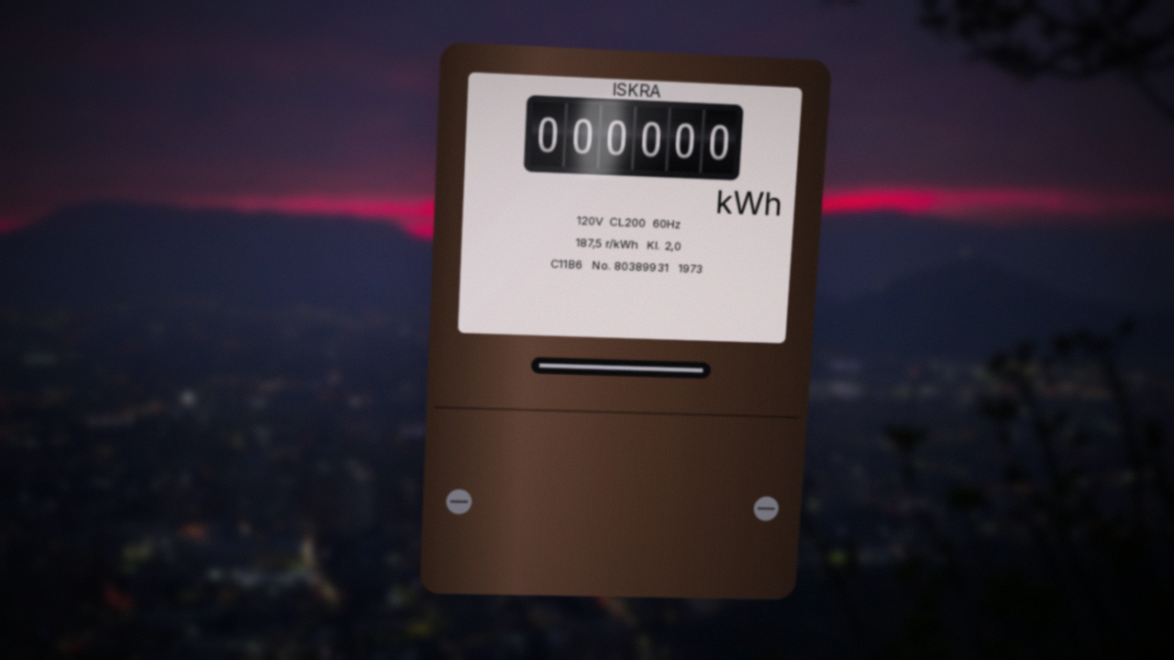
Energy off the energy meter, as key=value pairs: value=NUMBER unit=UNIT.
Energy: value=0 unit=kWh
